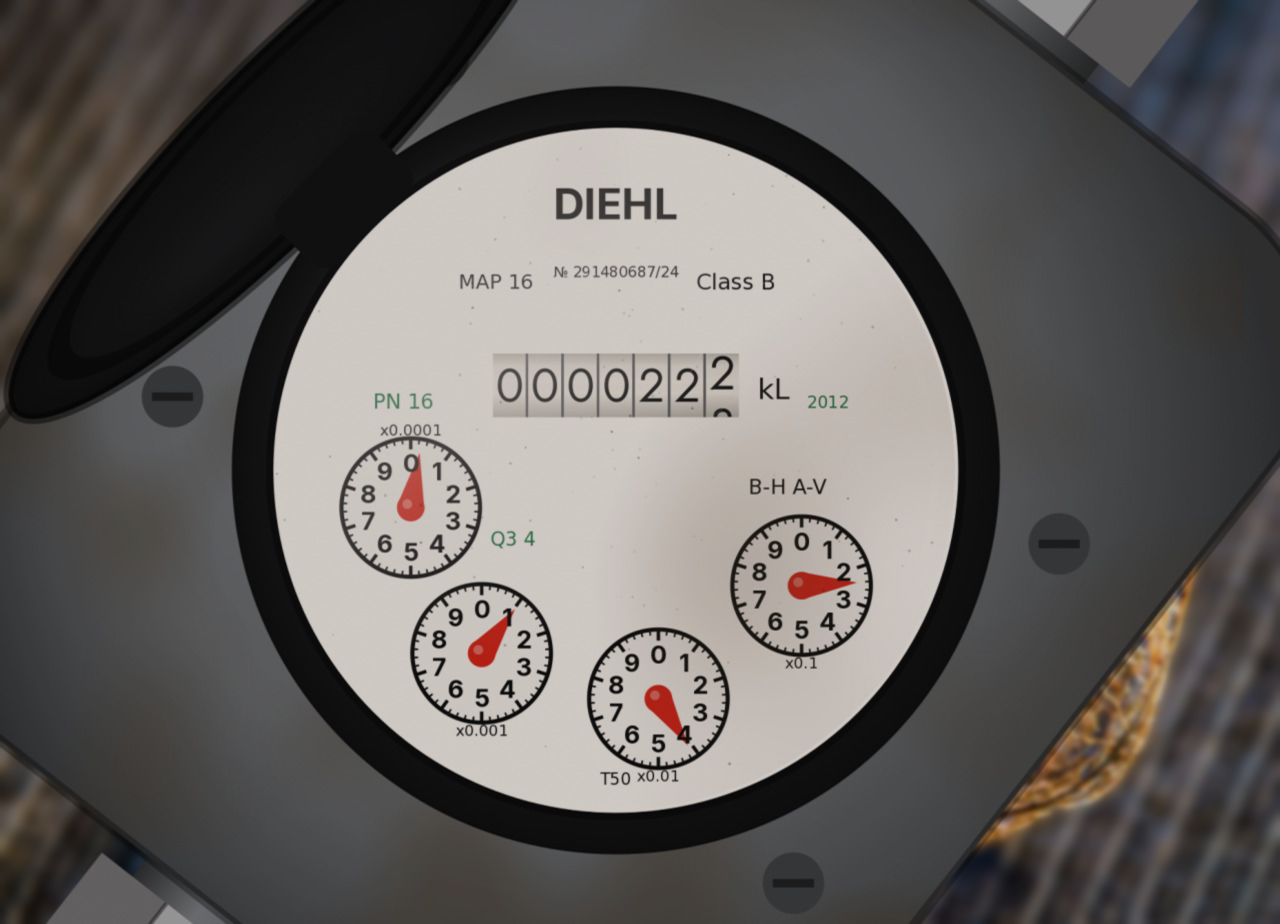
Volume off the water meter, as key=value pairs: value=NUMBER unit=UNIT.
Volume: value=222.2410 unit=kL
